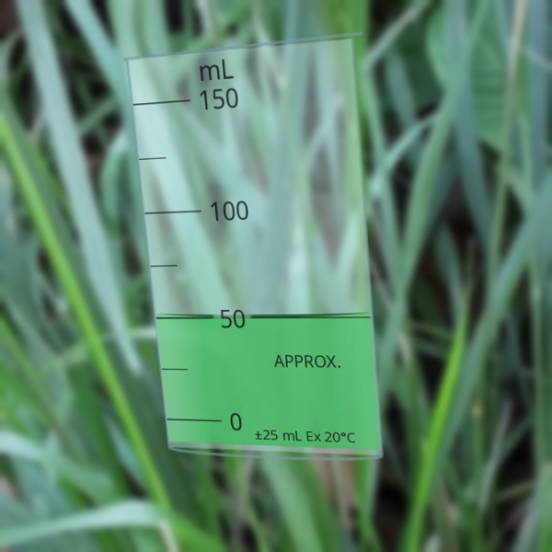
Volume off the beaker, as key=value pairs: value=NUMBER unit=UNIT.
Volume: value=50 unit=mL
